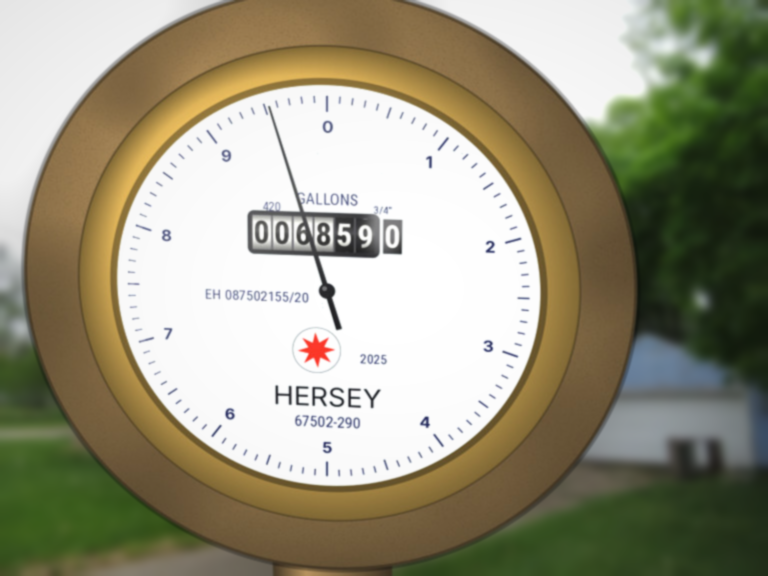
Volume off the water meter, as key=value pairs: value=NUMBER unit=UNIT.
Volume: value=68589.5 unit=gal
